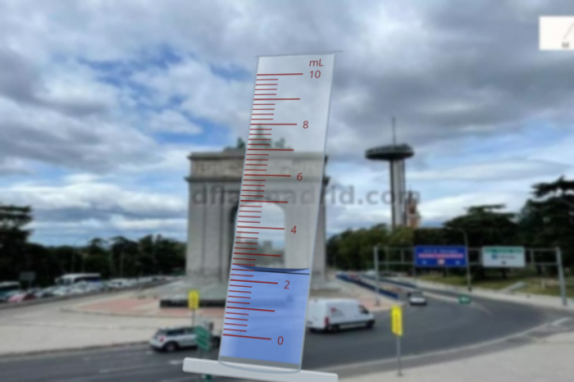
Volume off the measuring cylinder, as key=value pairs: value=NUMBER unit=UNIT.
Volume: value=2.4 unit=mL
